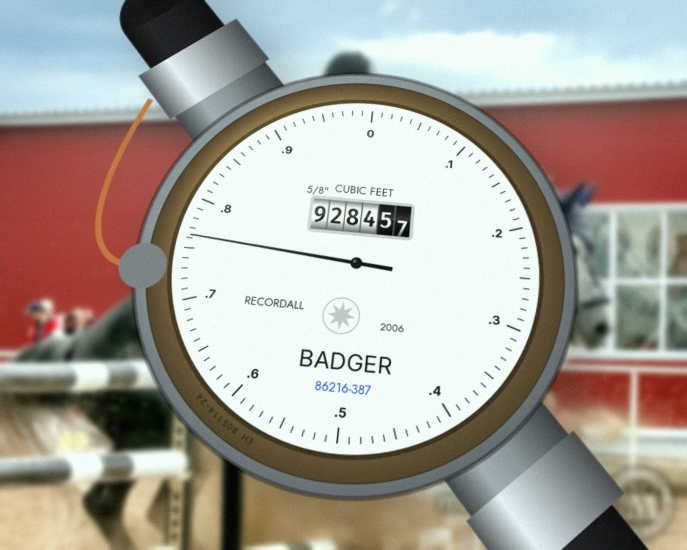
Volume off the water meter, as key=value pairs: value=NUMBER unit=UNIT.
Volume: value=928456.76 unit=ft³
